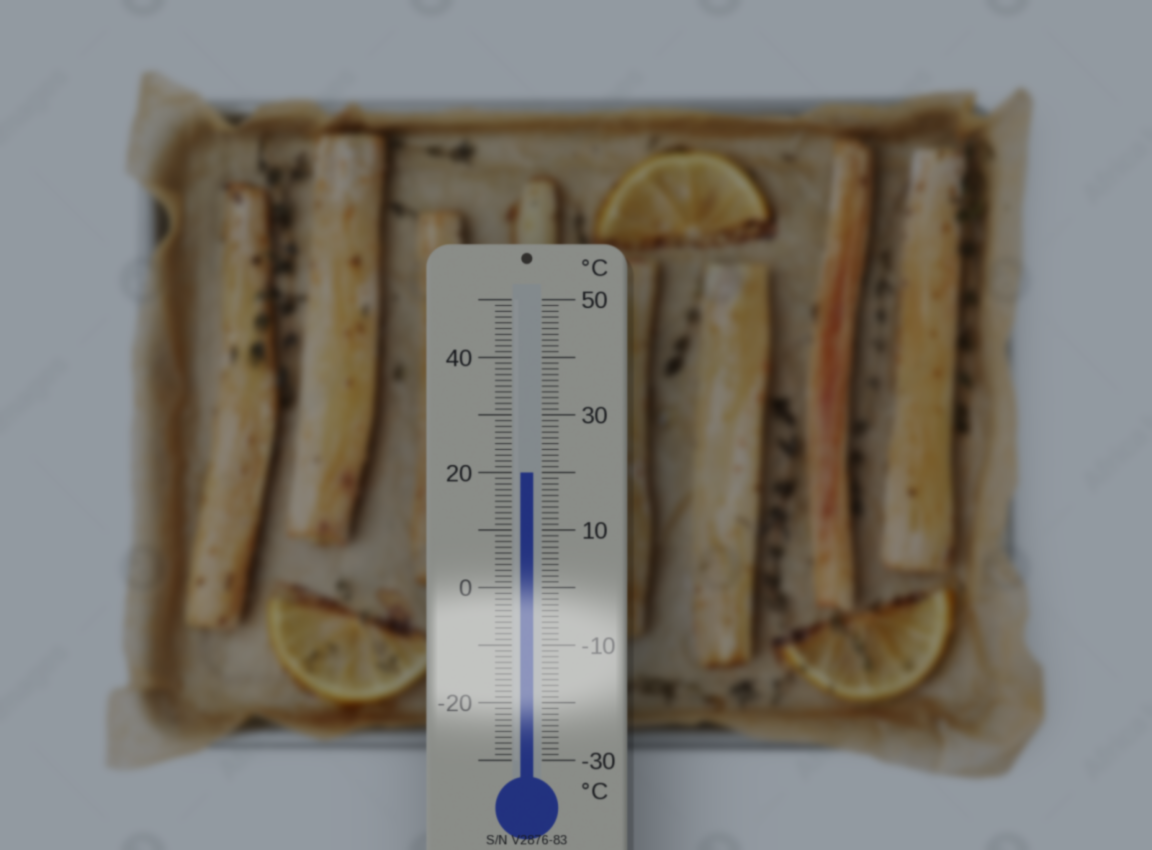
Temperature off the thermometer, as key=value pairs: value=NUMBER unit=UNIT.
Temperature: value=20 unit=°C
